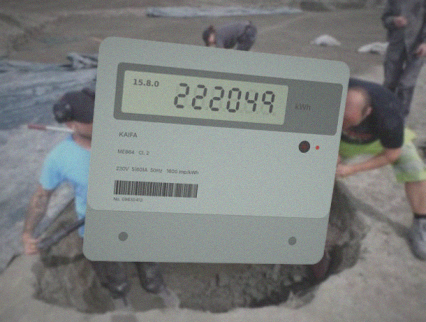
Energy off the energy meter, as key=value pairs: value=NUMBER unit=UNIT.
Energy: value=222049 unit=kWh
